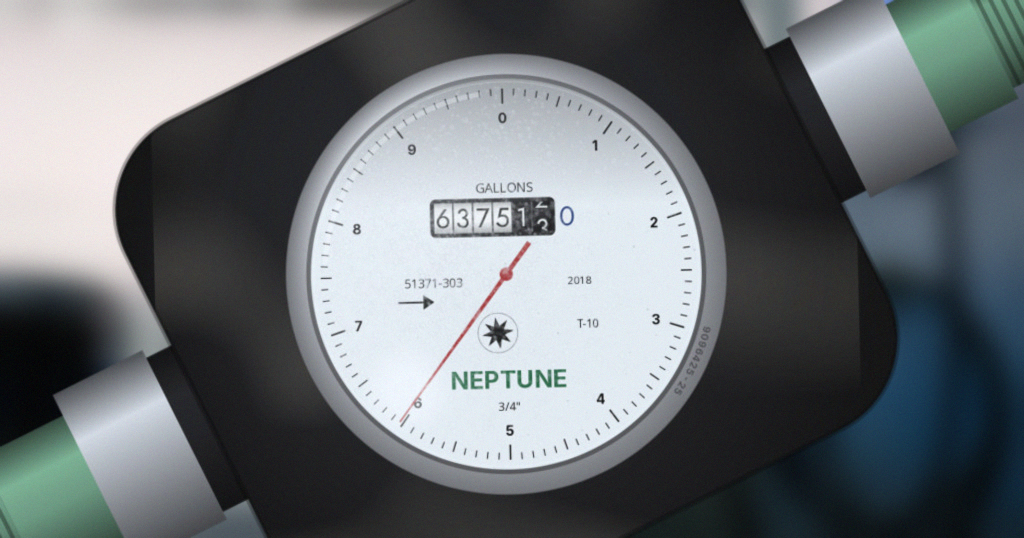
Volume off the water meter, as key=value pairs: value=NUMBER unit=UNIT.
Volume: value=6375126.0 unit=gal
